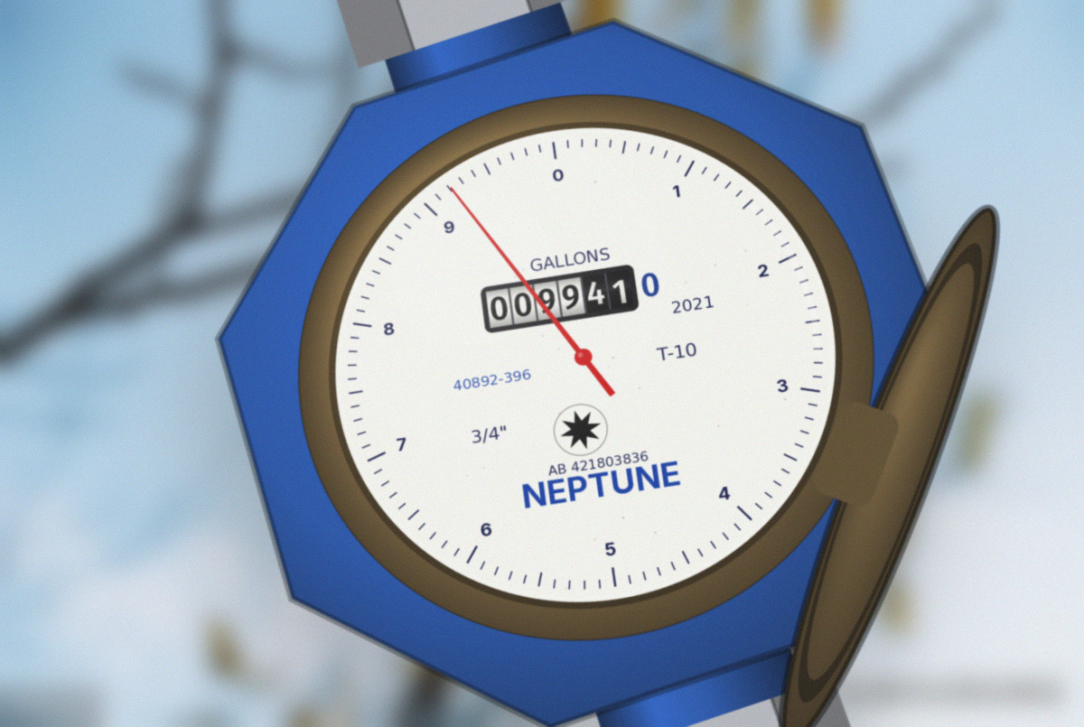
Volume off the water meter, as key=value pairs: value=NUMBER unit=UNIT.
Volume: value=99409.2 unit=gal
